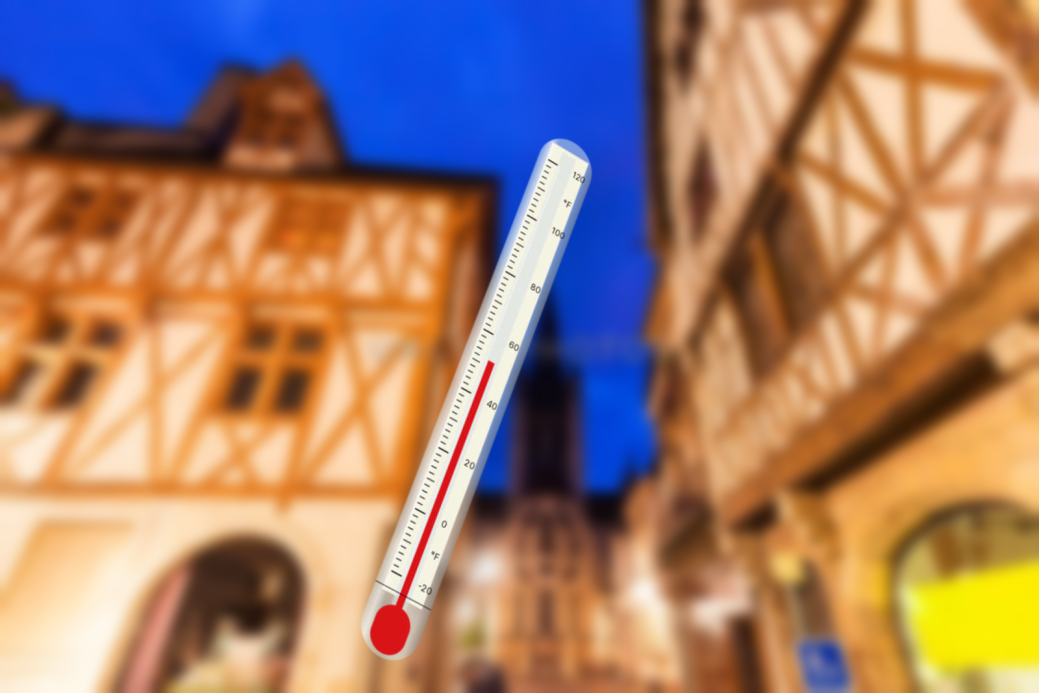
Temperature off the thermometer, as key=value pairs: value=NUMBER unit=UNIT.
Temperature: value=52 unit=°F
